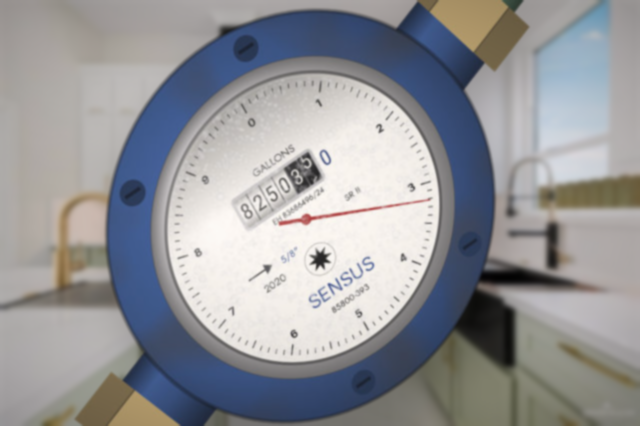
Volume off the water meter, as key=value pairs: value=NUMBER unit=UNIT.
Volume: value=8250353.2 unit=gal
